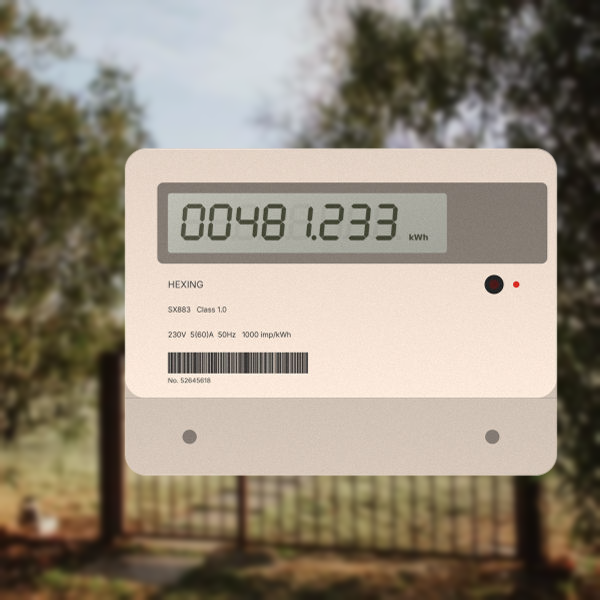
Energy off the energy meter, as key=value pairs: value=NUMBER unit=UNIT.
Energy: value=481.233 unit=kWh
